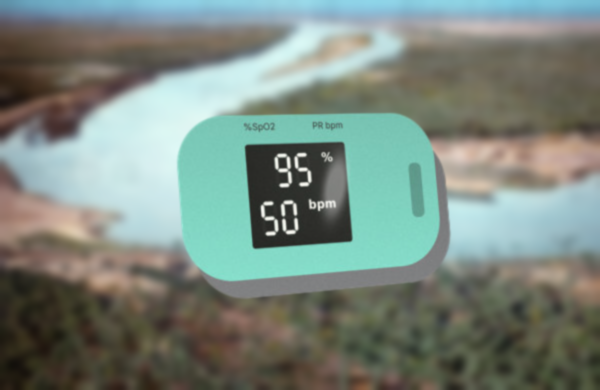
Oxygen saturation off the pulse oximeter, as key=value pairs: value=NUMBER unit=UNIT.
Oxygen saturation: value=95 unit=%
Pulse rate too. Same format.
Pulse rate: value=50 unit=bpm
